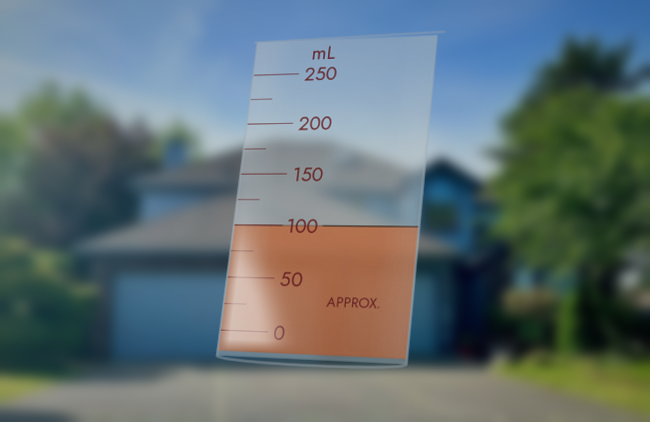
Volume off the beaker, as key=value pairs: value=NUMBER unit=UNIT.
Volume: value=100 unit=mL
